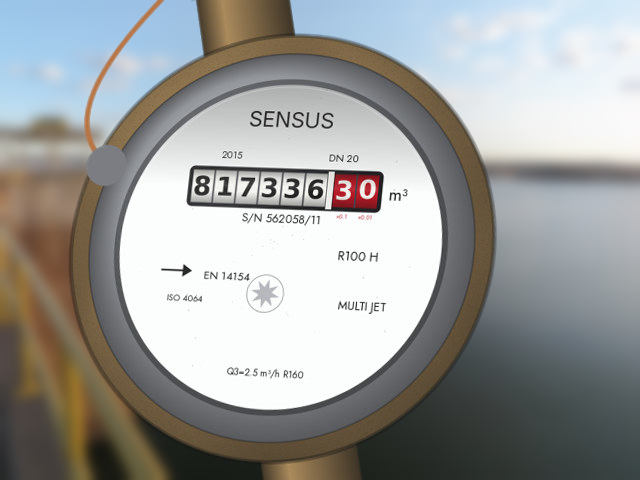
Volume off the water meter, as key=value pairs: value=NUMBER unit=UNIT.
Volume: value=817336.30 unit=m³
